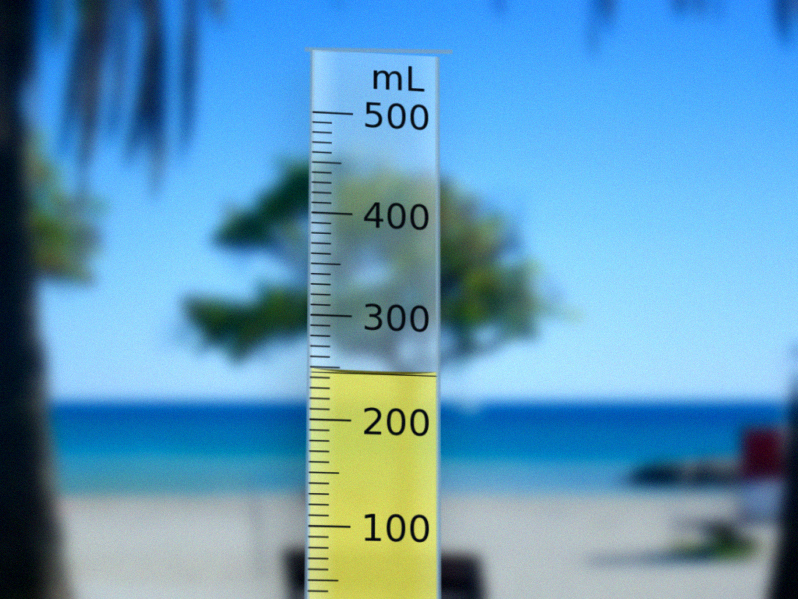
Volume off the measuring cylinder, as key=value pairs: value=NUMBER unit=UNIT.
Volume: value=245 unit=mL
